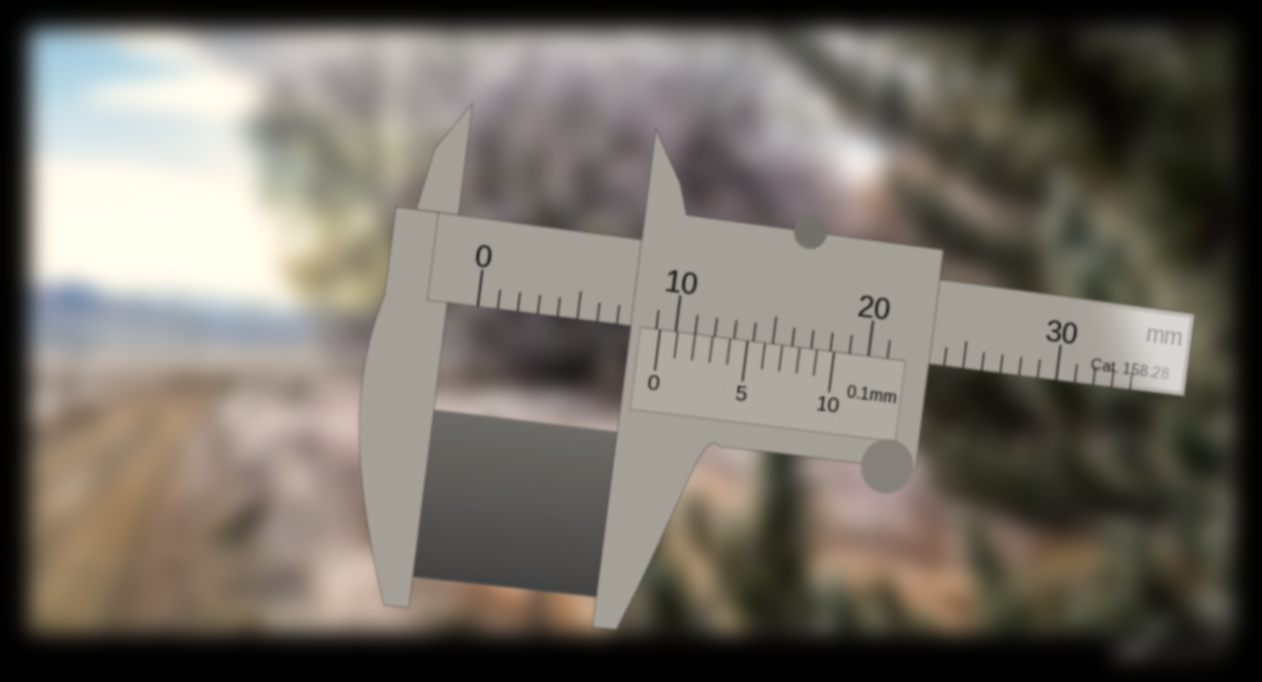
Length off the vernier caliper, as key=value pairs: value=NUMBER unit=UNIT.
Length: value=9.2 unit=mm
